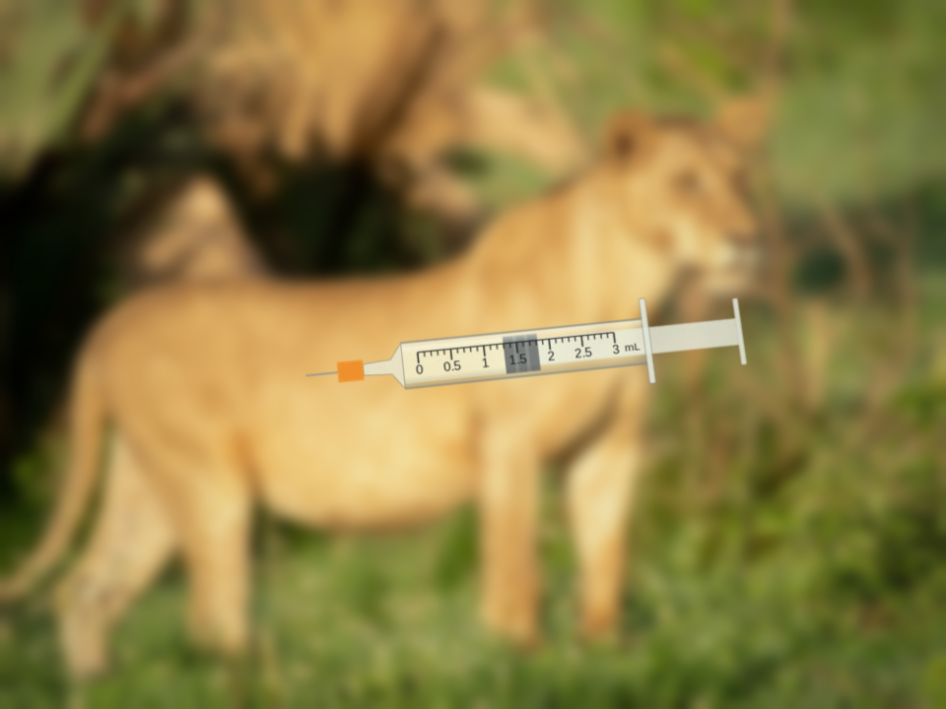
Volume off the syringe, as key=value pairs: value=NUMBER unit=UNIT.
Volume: value=1.3 unit=mL
